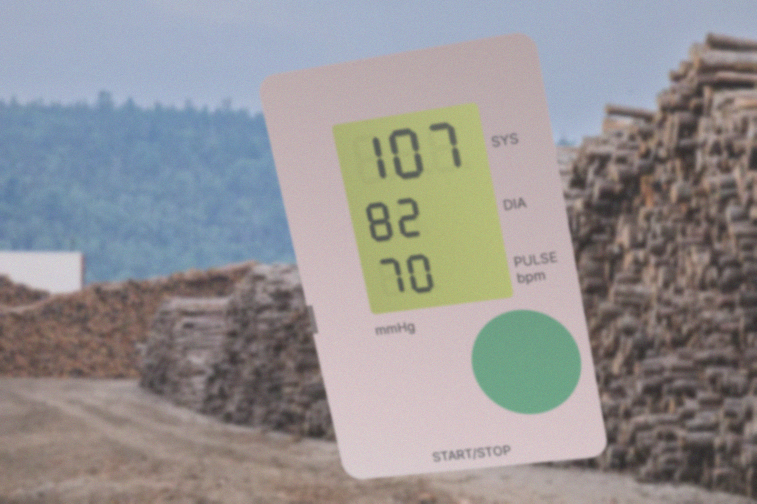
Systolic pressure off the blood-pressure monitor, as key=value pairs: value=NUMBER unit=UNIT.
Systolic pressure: value=107 unit=mmHg
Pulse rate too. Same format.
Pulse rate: value=70 unit=bpm
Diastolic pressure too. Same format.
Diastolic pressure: value=82 unit=mmHg
